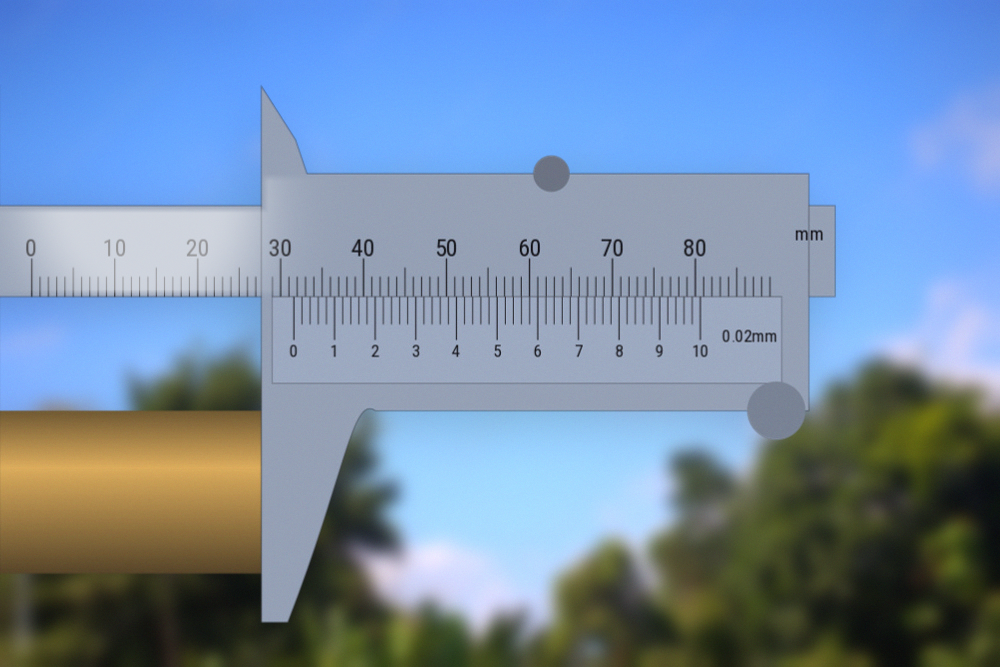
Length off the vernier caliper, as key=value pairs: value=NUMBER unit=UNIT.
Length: value=31.6 unit=mm
